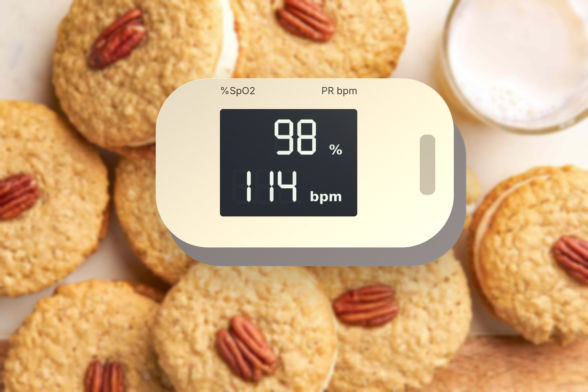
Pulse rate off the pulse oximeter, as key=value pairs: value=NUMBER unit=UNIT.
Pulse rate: value=114 unit=bpm
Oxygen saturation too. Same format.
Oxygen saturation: value=98 unit=%
